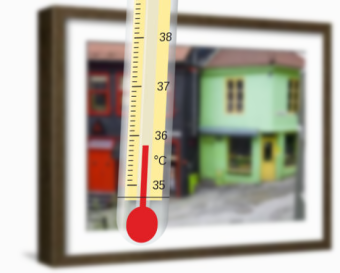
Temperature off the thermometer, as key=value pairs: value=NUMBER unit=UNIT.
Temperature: value=35.8 unit=°C
